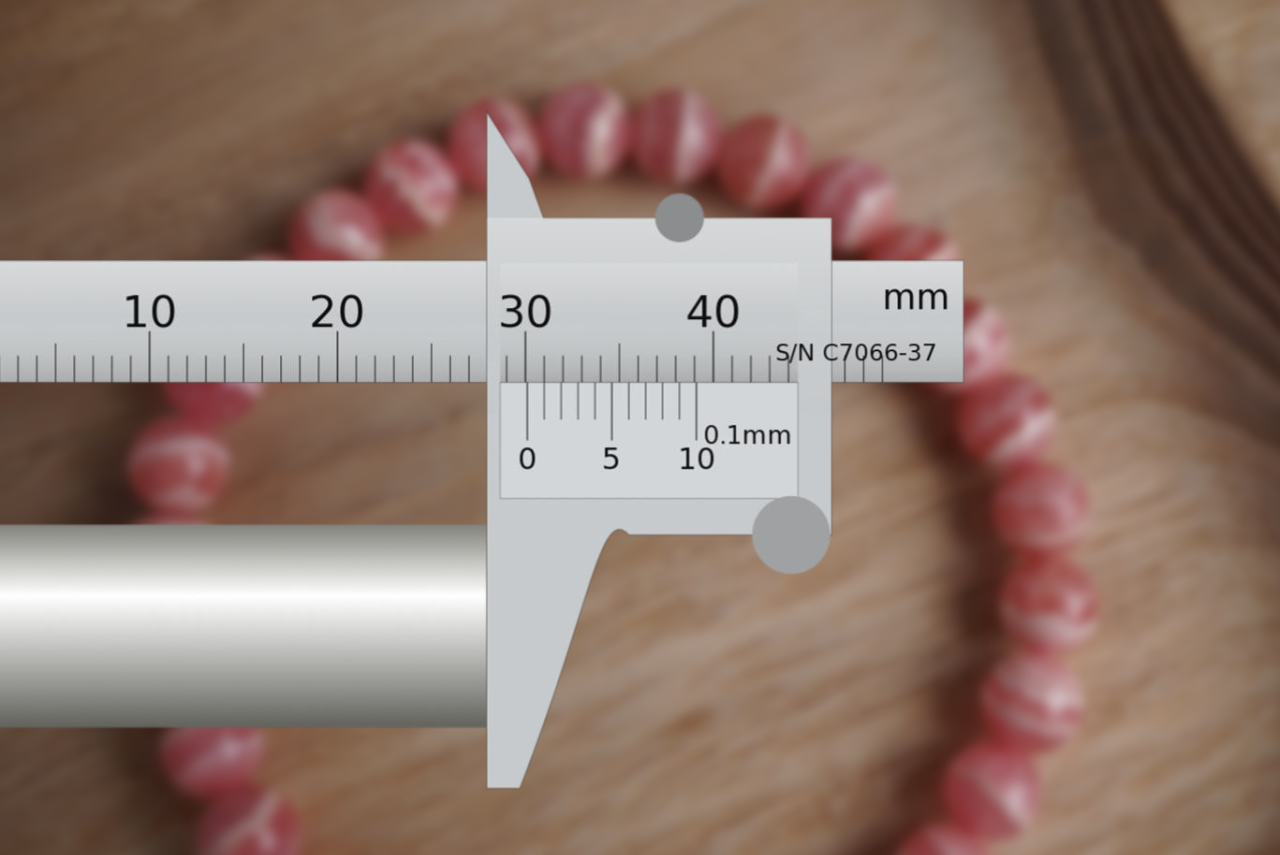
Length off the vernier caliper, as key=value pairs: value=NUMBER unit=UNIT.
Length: value=30.1 unit=mm
